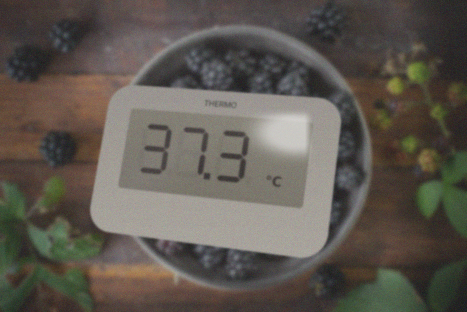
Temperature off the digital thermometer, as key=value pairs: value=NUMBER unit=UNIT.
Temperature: value=37.3 unit=°C
